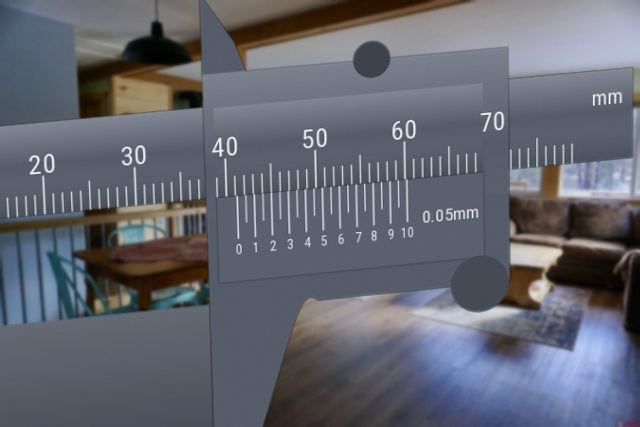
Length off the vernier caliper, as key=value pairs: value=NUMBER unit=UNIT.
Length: value=41.2 unit=mm
